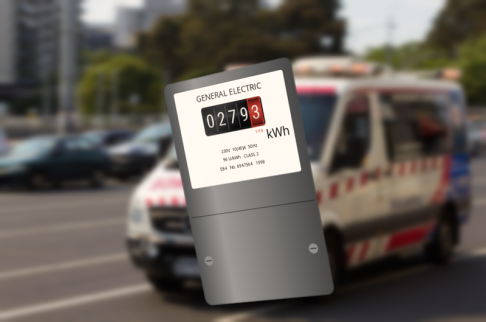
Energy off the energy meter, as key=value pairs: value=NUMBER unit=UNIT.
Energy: value=279.3 unit=kWh
